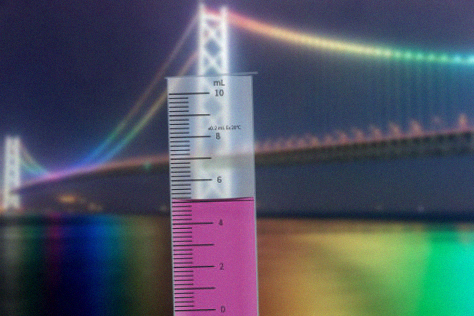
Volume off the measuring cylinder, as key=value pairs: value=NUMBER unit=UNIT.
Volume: value=5 unit=mL
